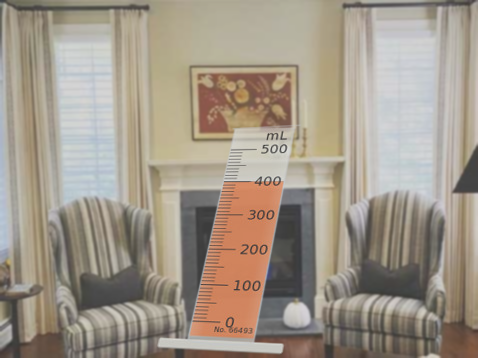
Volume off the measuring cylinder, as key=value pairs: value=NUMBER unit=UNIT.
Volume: value=400 unit=mL
